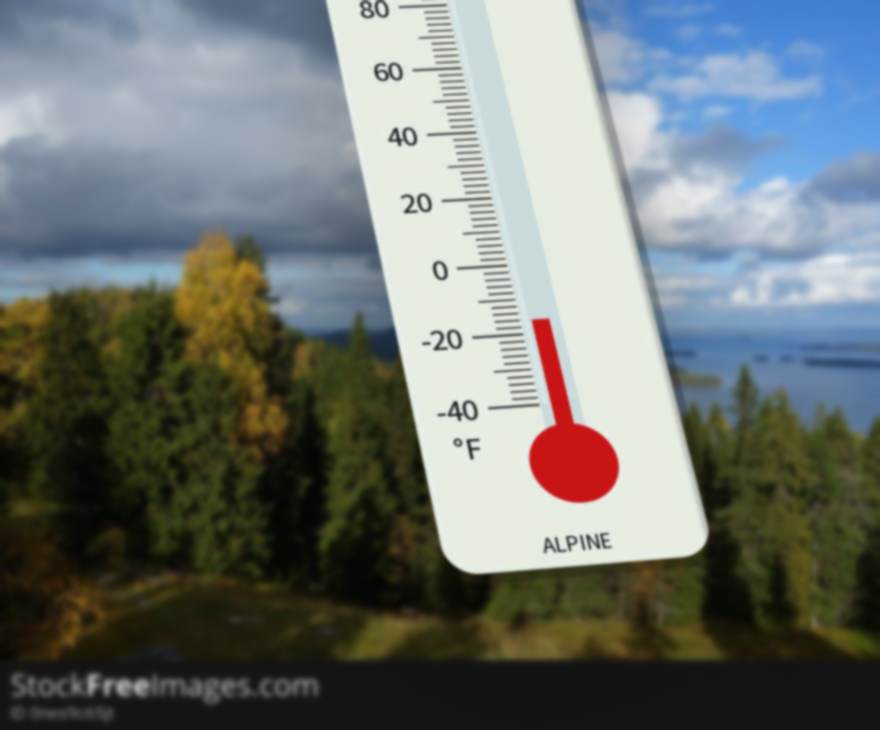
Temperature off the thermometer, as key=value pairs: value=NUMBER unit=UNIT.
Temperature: value=-16 unit=°F
